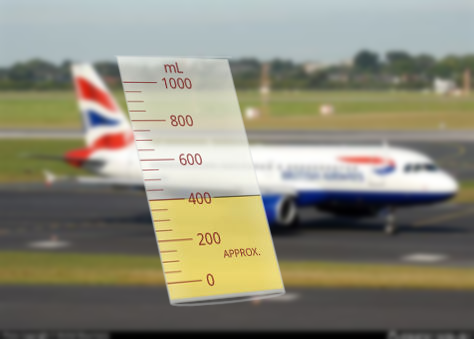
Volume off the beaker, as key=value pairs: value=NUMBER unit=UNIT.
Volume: value=400 unit=mL
